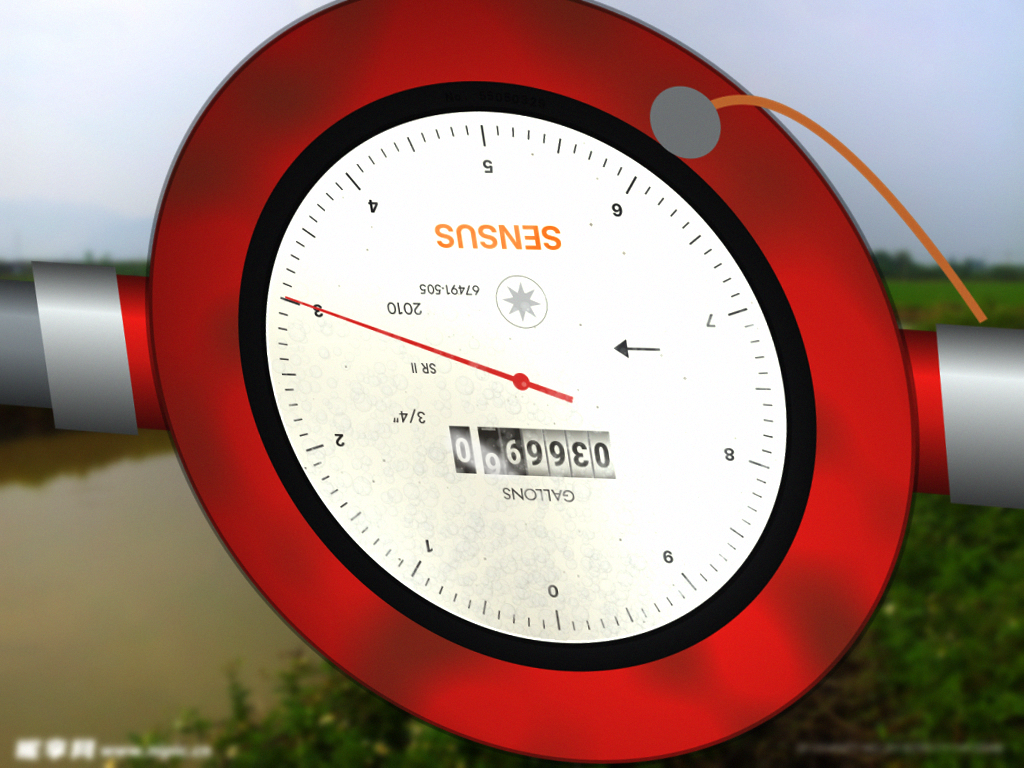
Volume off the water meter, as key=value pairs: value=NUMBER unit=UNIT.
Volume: value=366963.0 unit=gal
